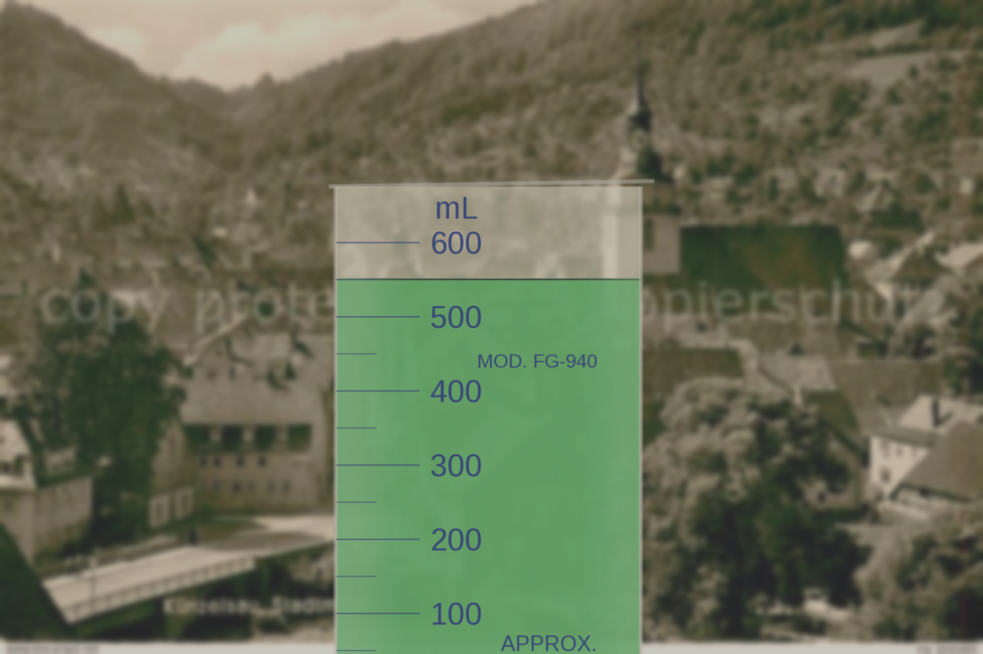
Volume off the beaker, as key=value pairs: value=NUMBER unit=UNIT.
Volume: value=550 unit=mL
